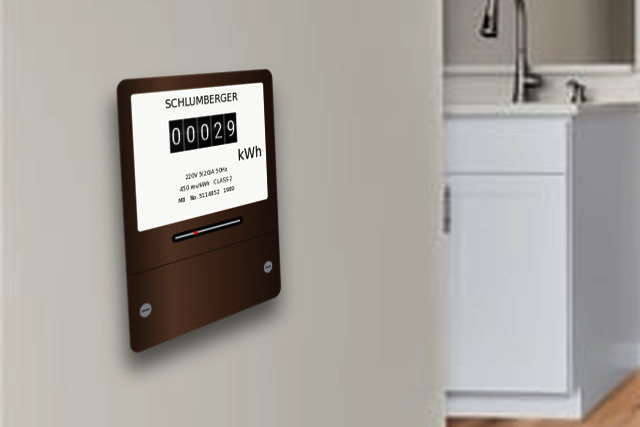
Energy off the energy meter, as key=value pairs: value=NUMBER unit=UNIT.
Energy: value=29 unit=kWh
